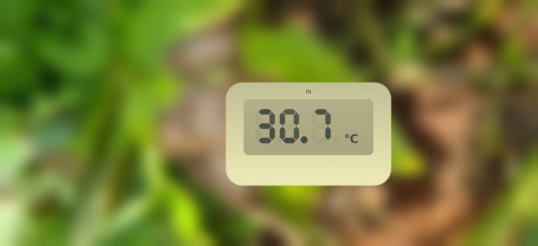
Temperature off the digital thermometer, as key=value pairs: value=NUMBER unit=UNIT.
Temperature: value=30.7 unit=°C
